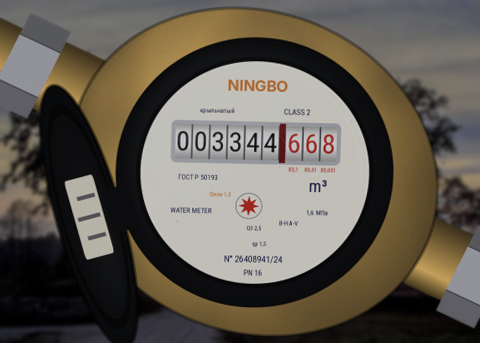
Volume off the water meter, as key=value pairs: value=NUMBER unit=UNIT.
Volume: value=3344.668 unit=m³
